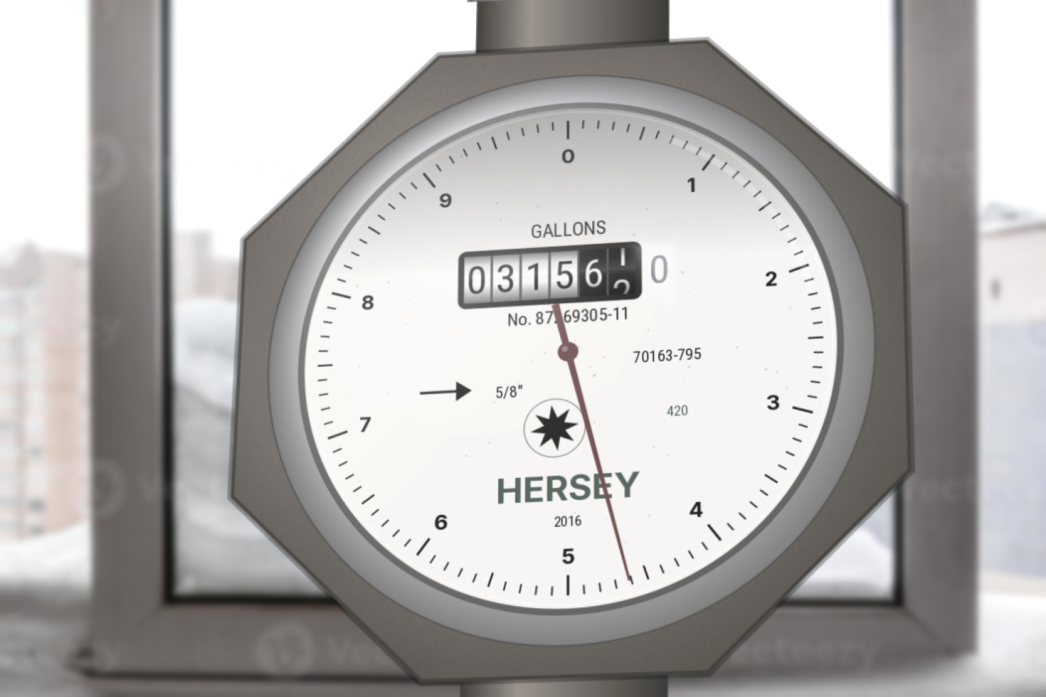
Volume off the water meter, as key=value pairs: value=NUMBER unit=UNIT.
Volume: value=315614.6 unit=gal
